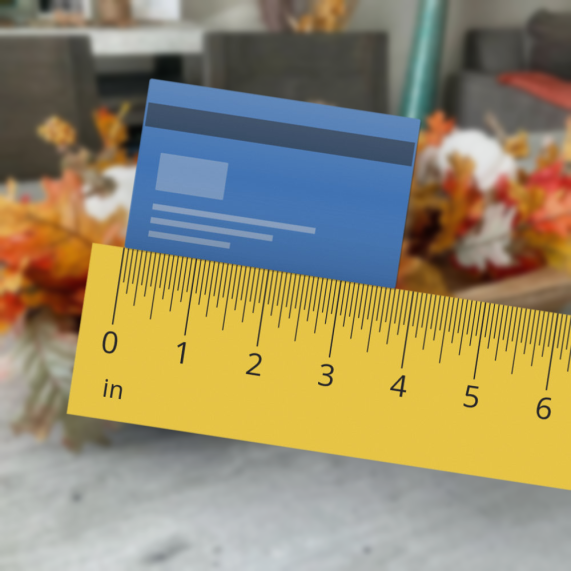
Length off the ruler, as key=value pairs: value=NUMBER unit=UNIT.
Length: value=3.75 unit=in
